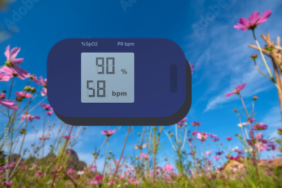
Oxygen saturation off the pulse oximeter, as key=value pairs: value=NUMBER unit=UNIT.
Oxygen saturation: value=90 unit=%
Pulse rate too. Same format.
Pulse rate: value=58 unit=bpm
